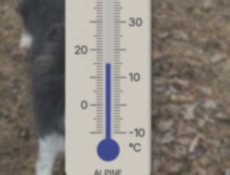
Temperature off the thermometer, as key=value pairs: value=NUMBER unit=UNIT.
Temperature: value=15 unit=°C
